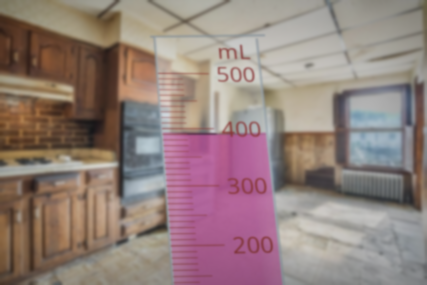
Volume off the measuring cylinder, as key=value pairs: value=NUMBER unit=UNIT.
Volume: value=390 unit=mL
